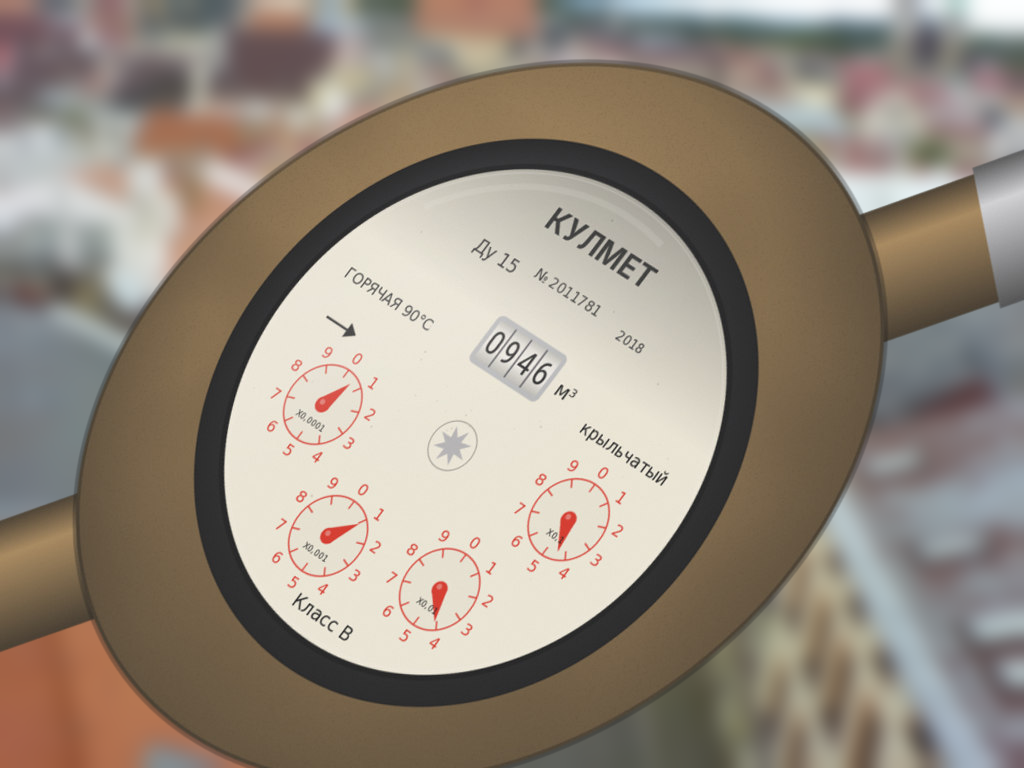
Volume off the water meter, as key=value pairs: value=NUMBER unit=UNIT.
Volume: value=946.4410 unit=m³
